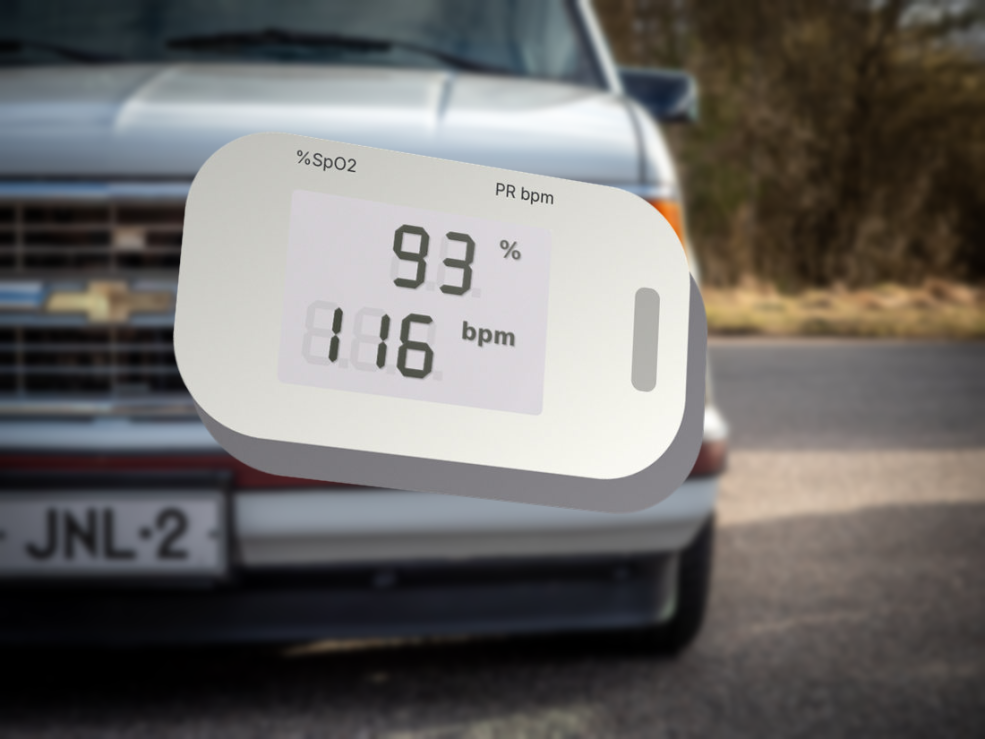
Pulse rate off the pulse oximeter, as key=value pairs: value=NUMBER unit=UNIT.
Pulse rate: value=116 unit=bpm
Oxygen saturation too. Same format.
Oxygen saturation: value=93 unit=%
